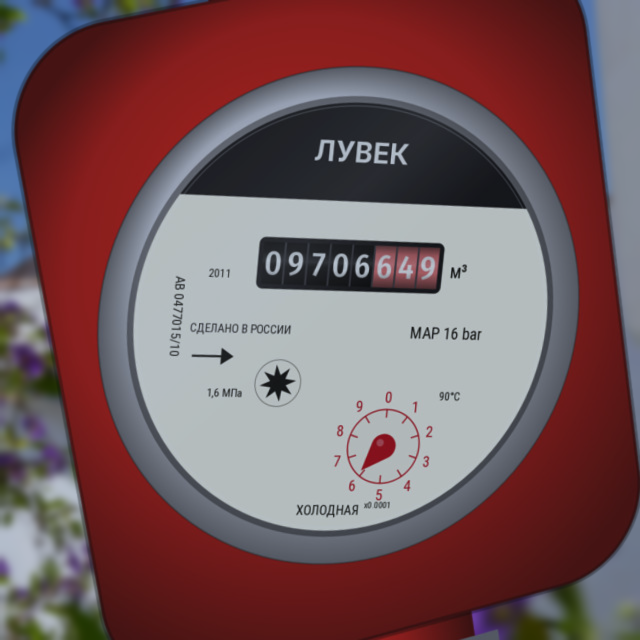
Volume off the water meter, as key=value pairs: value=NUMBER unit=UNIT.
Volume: value=9706.6496 unit=m³
